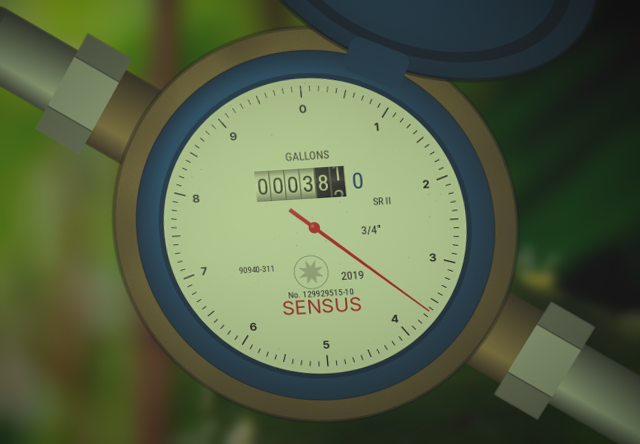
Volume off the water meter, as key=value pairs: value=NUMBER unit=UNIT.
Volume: value=3813.6 unit=gal
